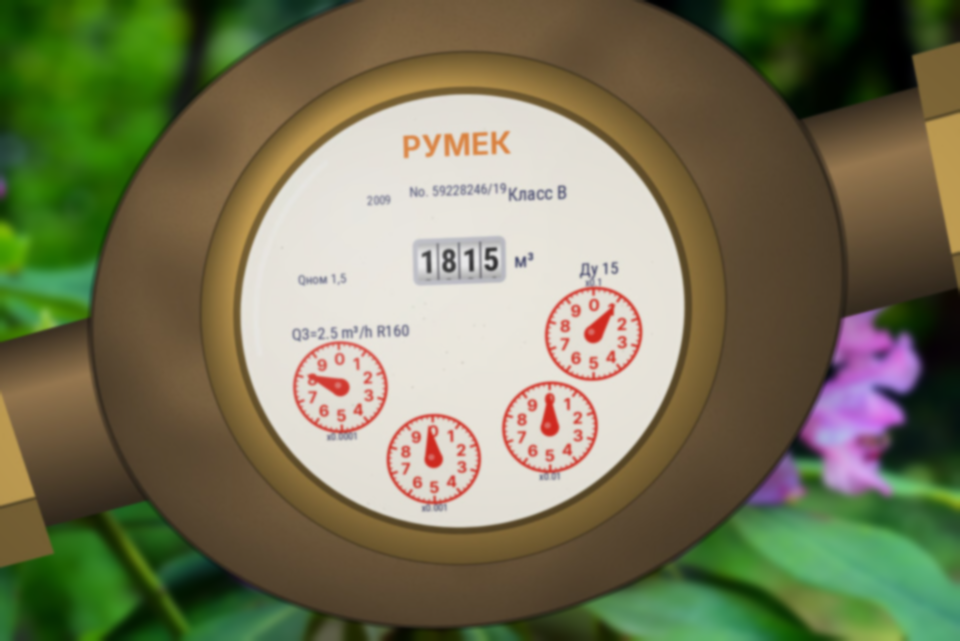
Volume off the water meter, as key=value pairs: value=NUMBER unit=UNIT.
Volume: value=1815.0998 unit=m³
